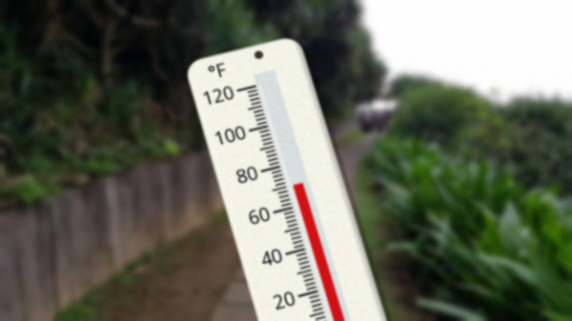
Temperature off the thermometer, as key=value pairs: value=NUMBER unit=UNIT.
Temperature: value=70 unit=°F
